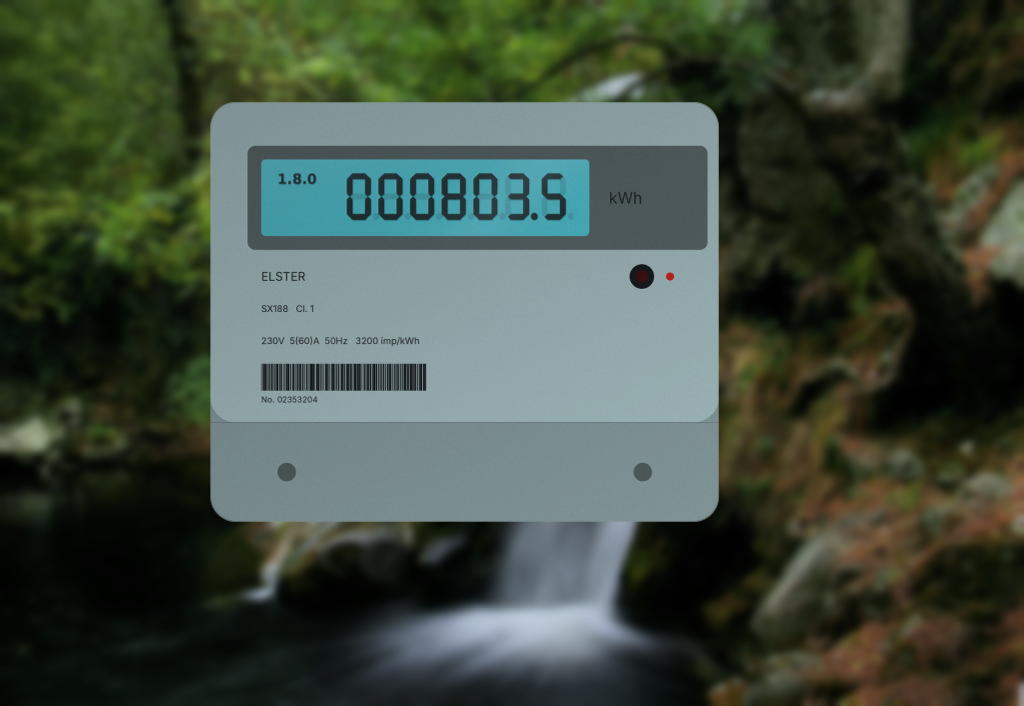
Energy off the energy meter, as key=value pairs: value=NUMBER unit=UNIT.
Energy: value=803.5 unit=kWh
